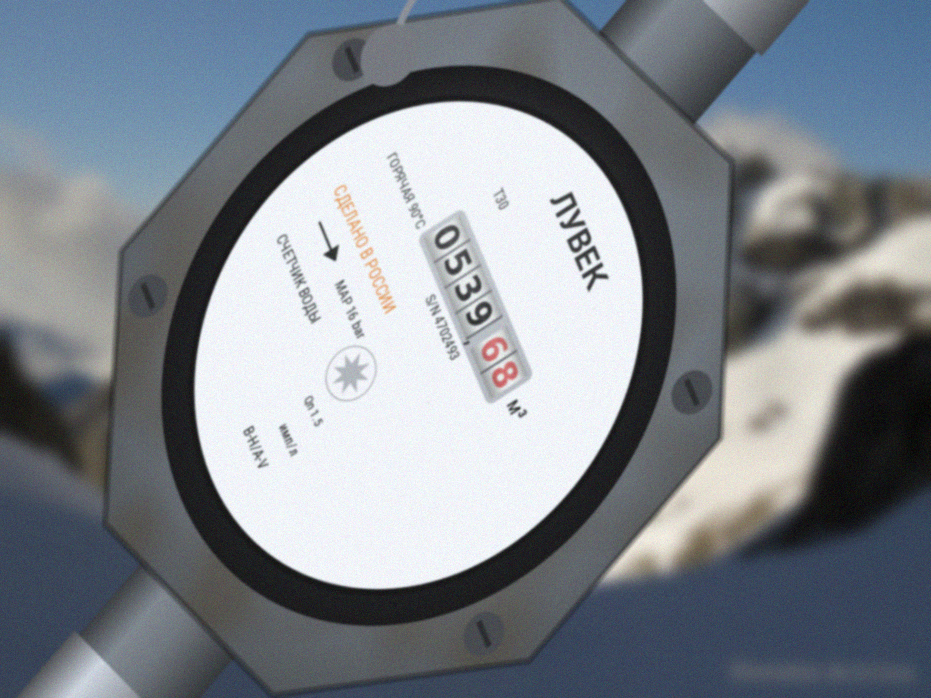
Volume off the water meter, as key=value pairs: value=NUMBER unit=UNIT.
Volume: value=539.68 unit=m³
